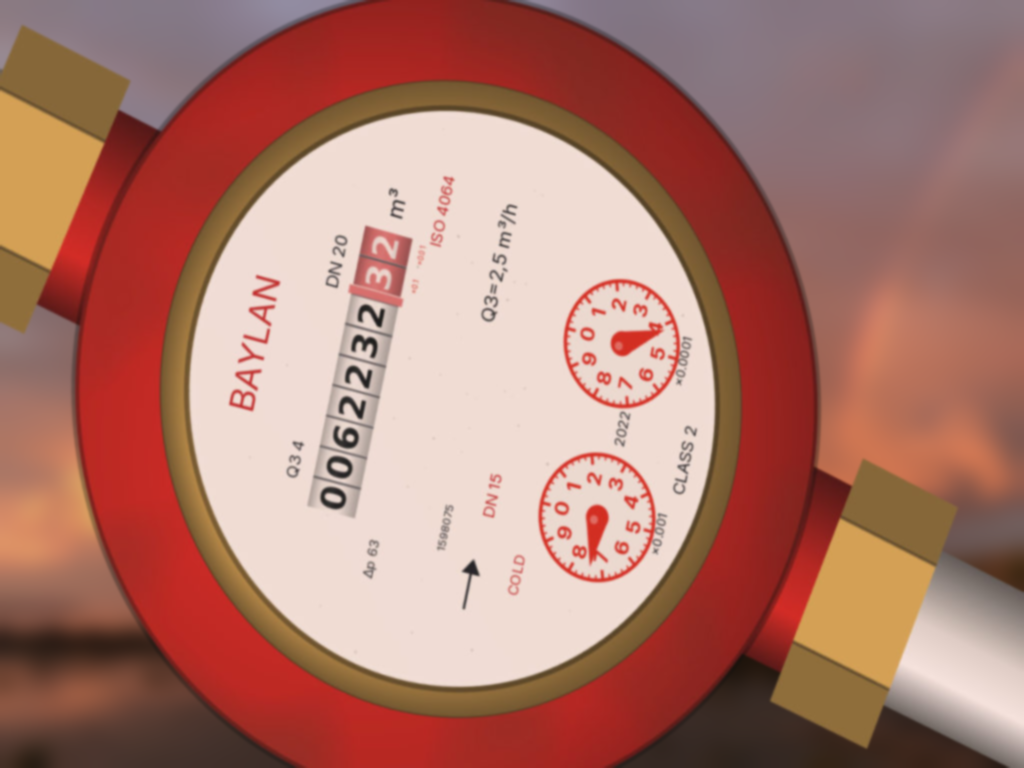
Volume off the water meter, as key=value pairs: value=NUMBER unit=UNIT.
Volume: value=62232.3274 unit=m³
